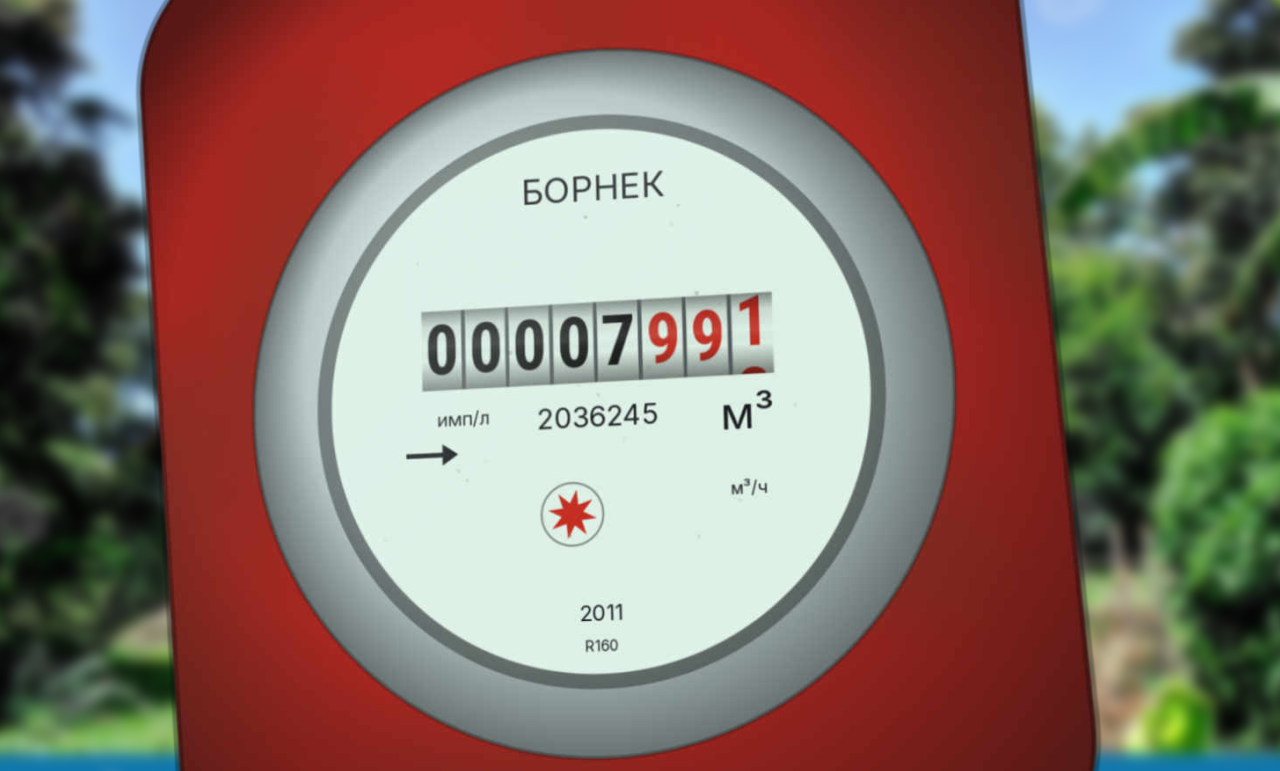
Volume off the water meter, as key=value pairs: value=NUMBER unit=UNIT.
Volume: value=7.991 unit=m³
